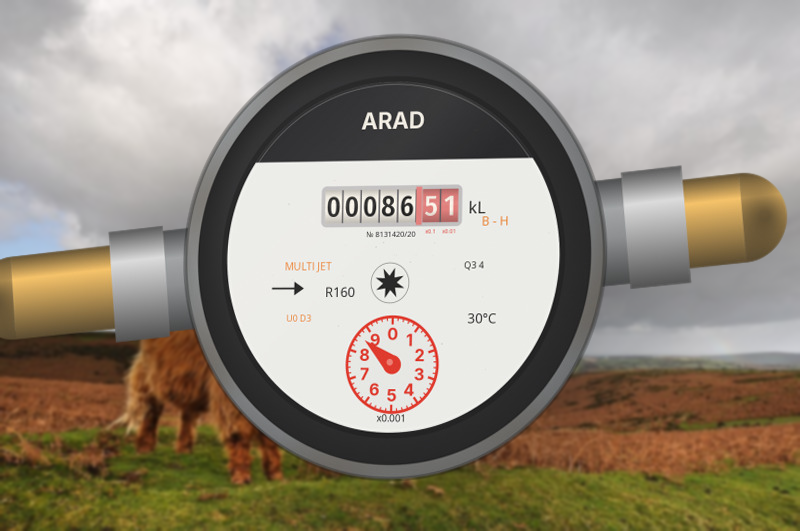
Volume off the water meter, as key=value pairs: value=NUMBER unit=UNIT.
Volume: value=86.518 unit=kL
